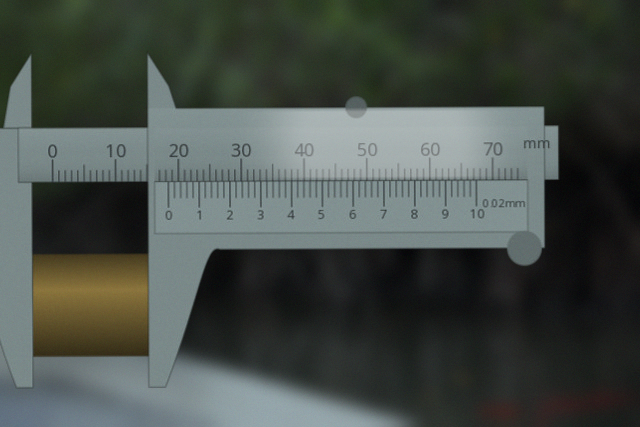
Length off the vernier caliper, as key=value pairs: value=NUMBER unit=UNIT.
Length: value=18.4 unit=mm
